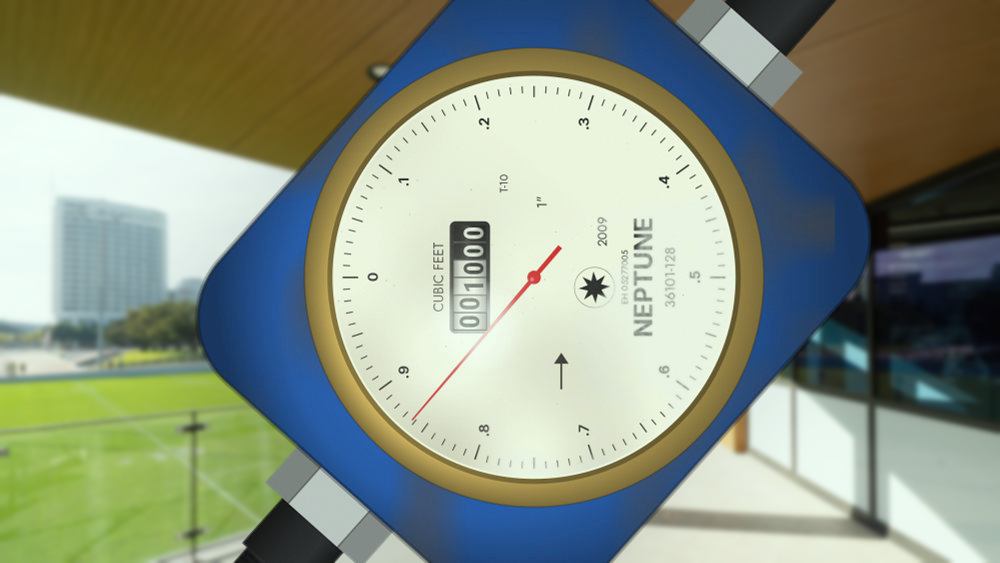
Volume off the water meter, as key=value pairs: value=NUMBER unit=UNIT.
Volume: value=999.86 unit=ft³
